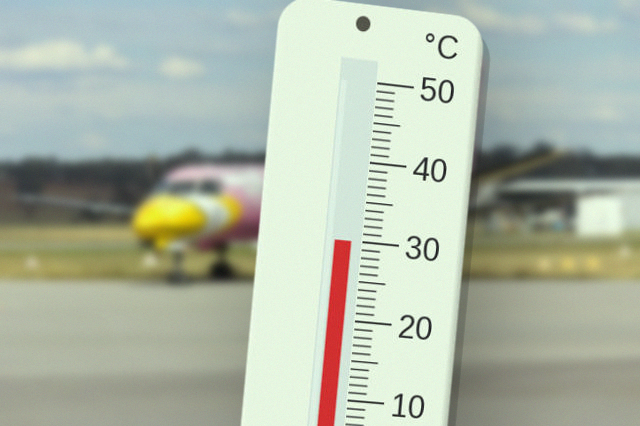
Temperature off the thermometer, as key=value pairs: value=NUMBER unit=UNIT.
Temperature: value=30 unit=°C
